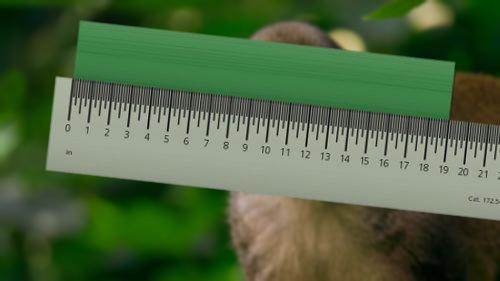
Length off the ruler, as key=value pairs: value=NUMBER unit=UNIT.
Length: value=19 unit=in
